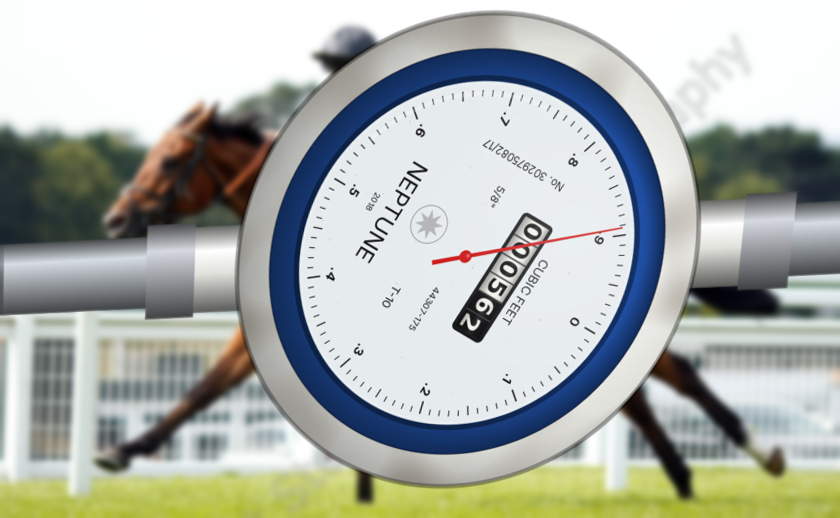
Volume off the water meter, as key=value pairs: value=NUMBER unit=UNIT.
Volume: value=561.89 unit=ft³
